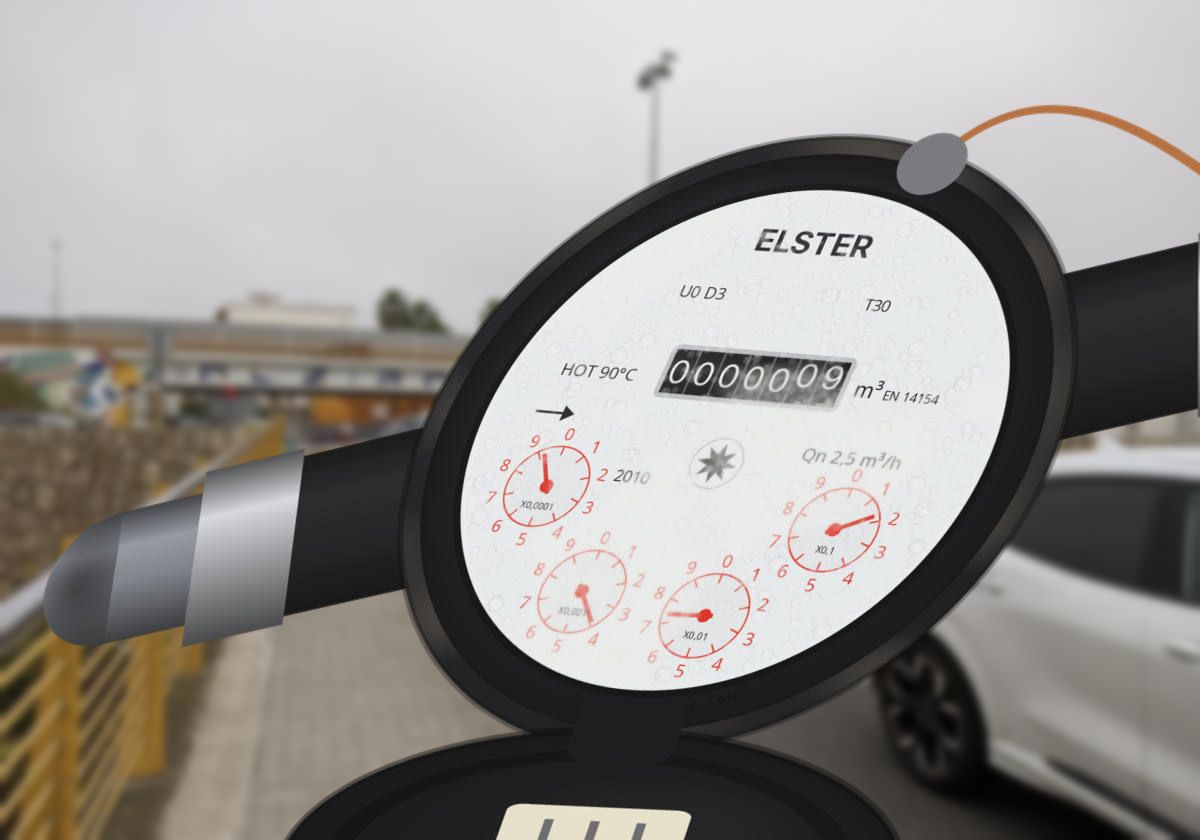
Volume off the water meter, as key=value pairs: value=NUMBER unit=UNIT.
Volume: value=9.1739 unit=m³
